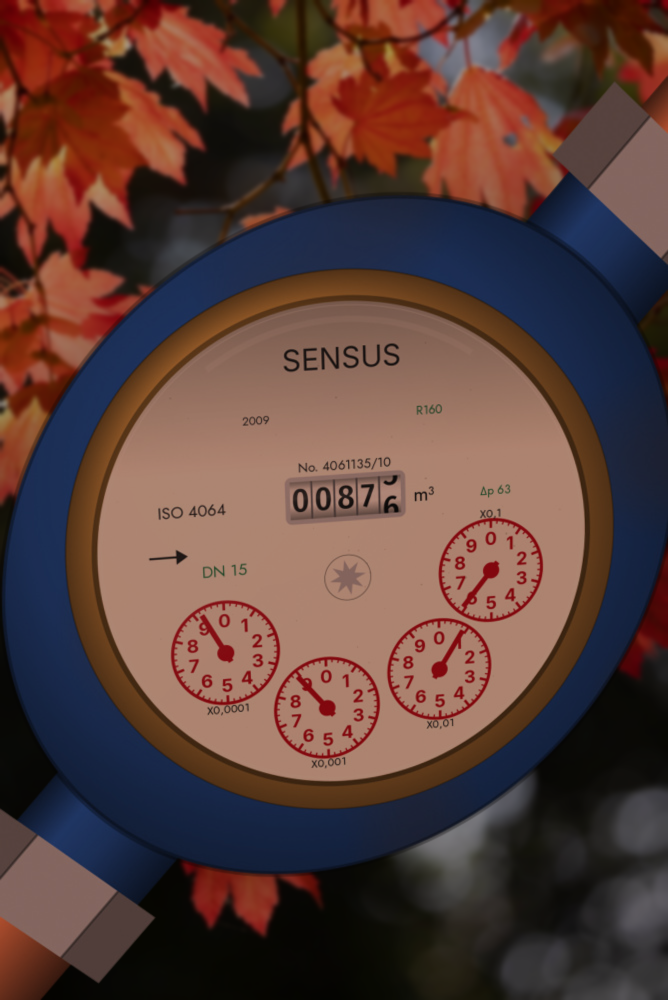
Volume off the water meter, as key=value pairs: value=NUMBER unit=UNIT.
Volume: value=875.6089 unit=m³
